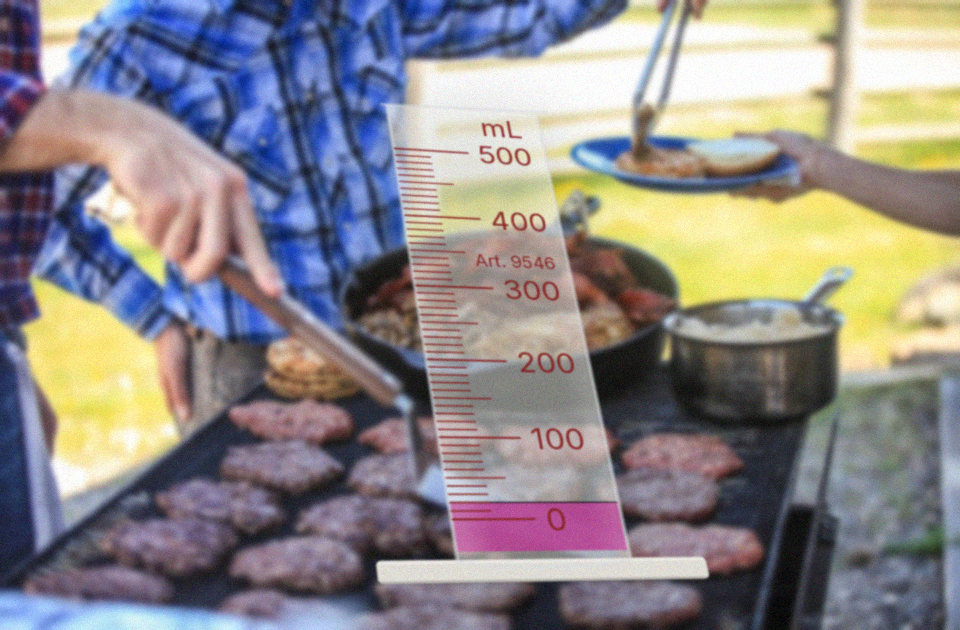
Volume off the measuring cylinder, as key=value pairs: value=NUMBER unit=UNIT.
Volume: value=20 unit=mL
